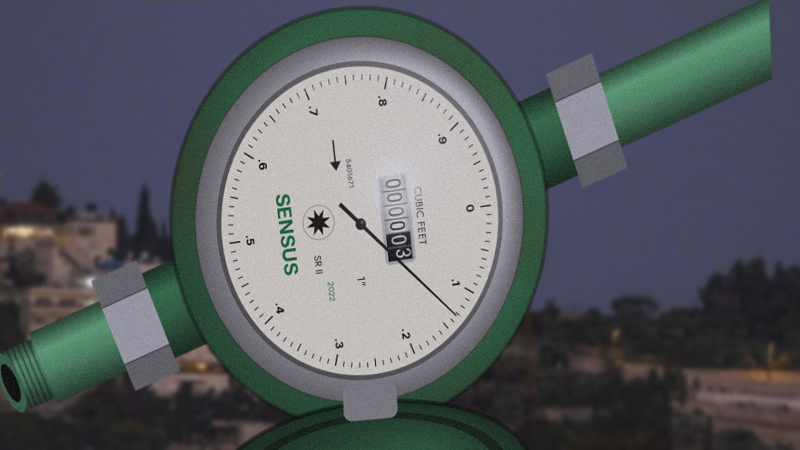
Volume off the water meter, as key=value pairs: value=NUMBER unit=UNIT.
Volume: value=3.13 unit=ft³
